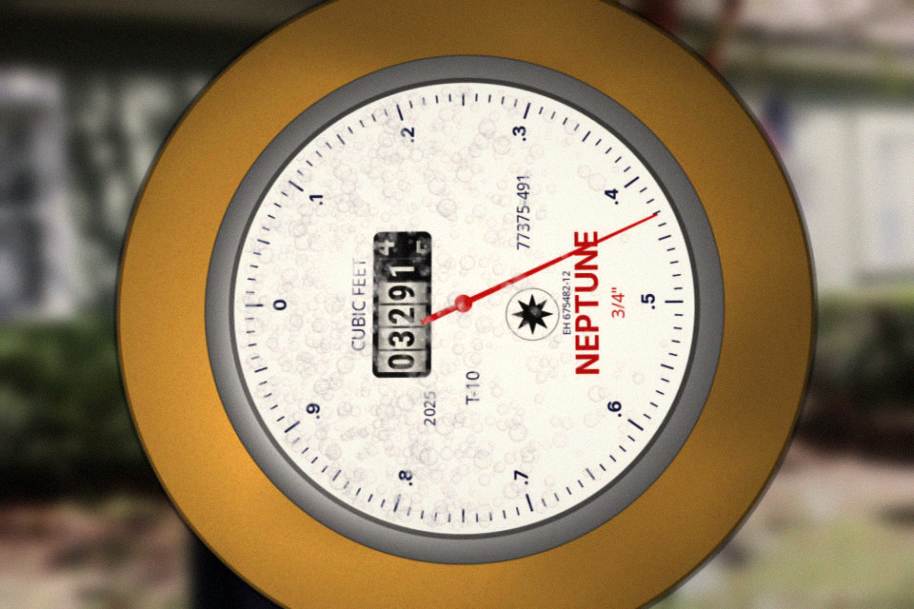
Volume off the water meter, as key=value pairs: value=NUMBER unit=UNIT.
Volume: value=32914.43 unit=ft³
